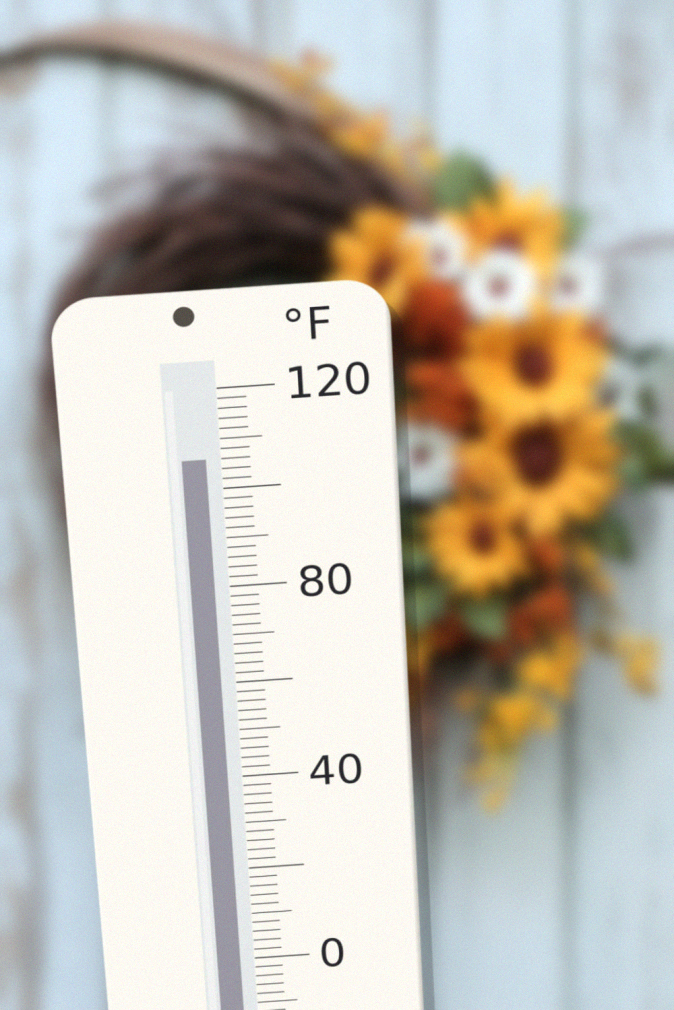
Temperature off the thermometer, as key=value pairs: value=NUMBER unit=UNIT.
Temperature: value=106 unit=°F
